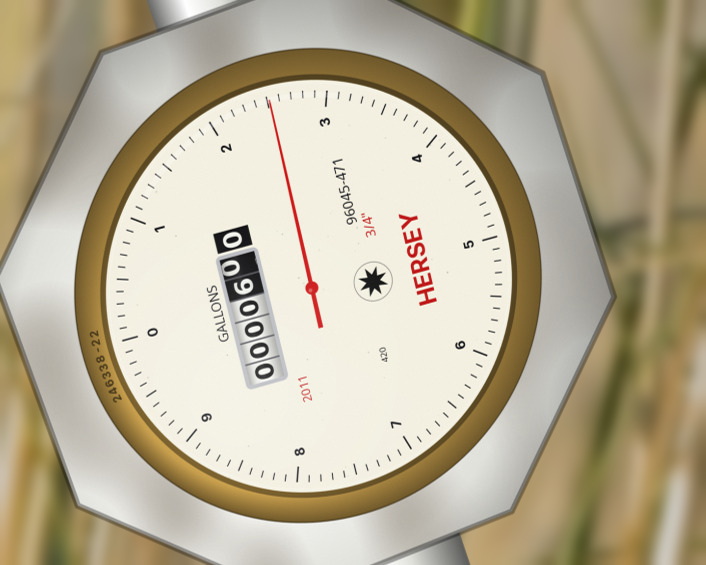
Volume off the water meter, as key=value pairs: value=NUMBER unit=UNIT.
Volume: value=602.5 unit=gal
